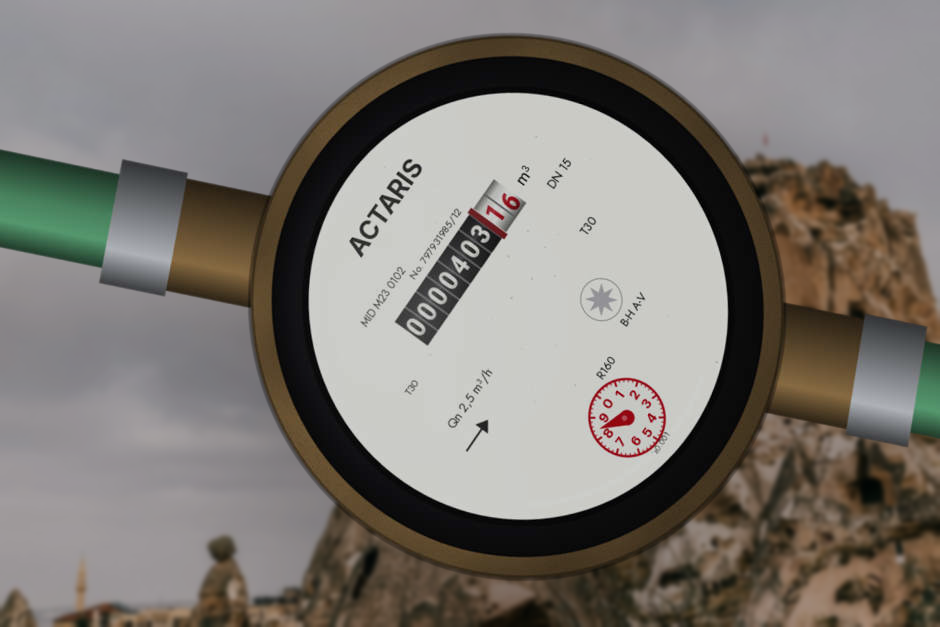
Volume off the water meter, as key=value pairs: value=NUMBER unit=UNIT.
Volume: value=403.158 unit=m³
